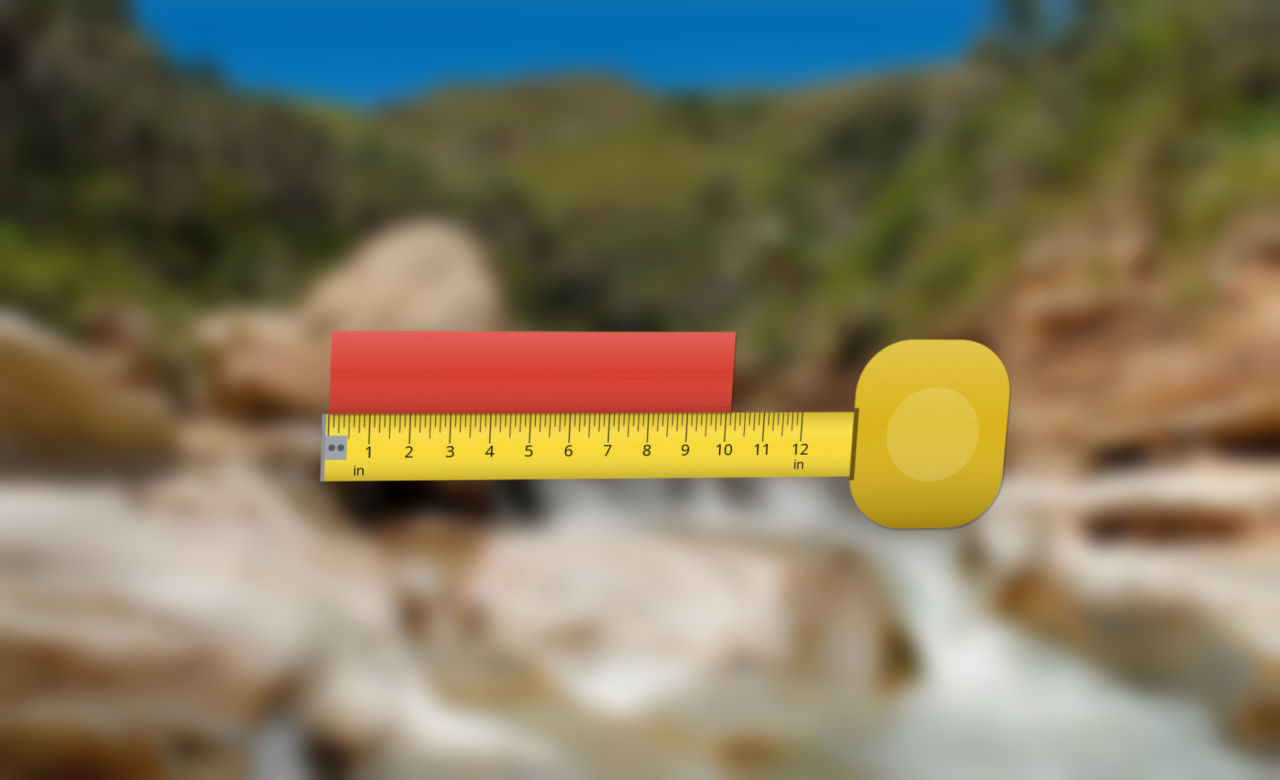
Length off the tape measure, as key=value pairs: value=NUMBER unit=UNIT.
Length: value=10.125 unit=in
